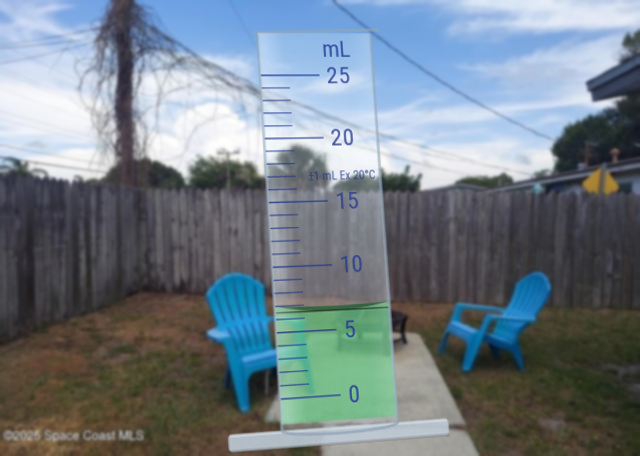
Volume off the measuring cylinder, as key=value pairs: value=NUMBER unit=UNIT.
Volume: value=6.5 unit=mL
